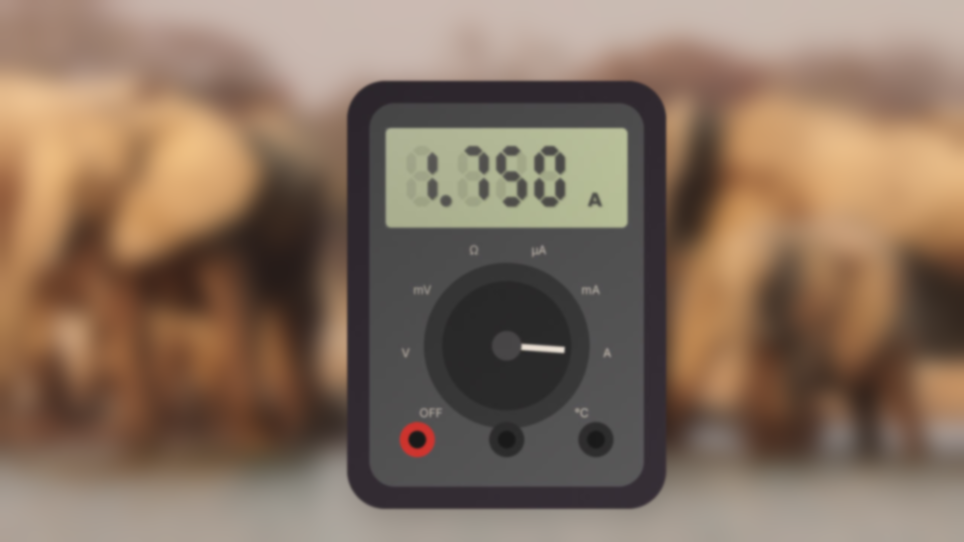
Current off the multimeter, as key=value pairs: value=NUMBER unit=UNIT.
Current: value=1.750 unit=A
